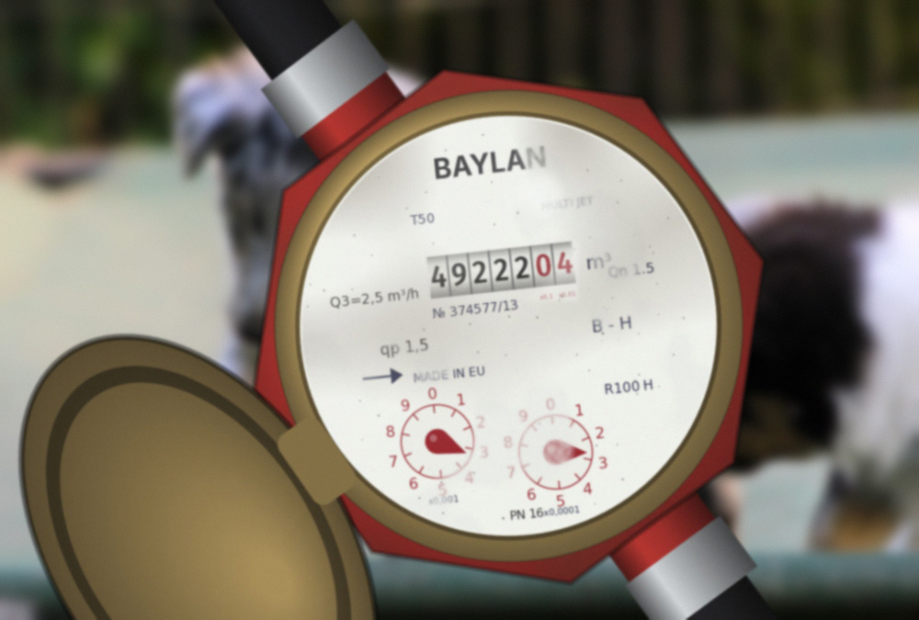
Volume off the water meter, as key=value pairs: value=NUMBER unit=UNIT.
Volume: value=49222.0432 unit=m³
